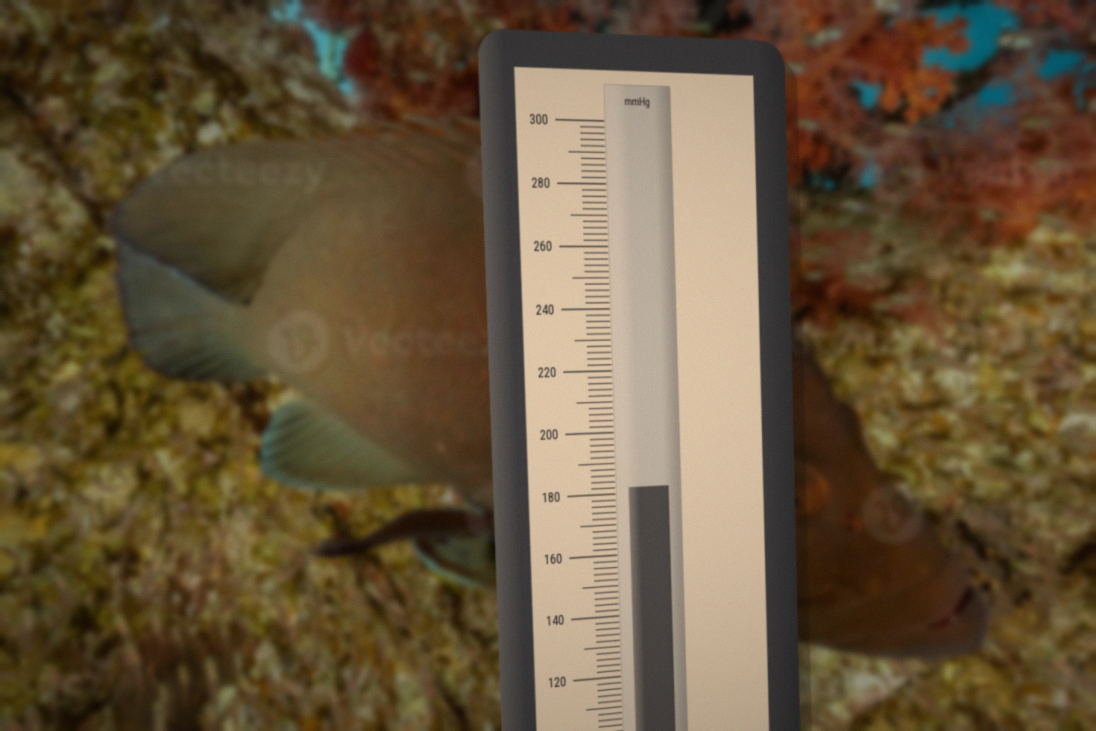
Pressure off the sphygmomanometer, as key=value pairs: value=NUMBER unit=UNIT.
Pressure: value=182 unit=mmHg
